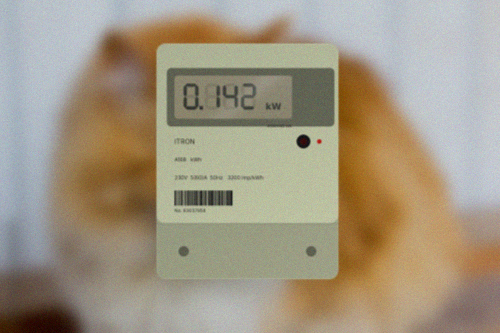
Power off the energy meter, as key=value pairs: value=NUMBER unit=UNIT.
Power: value=0.142 unit=kW
